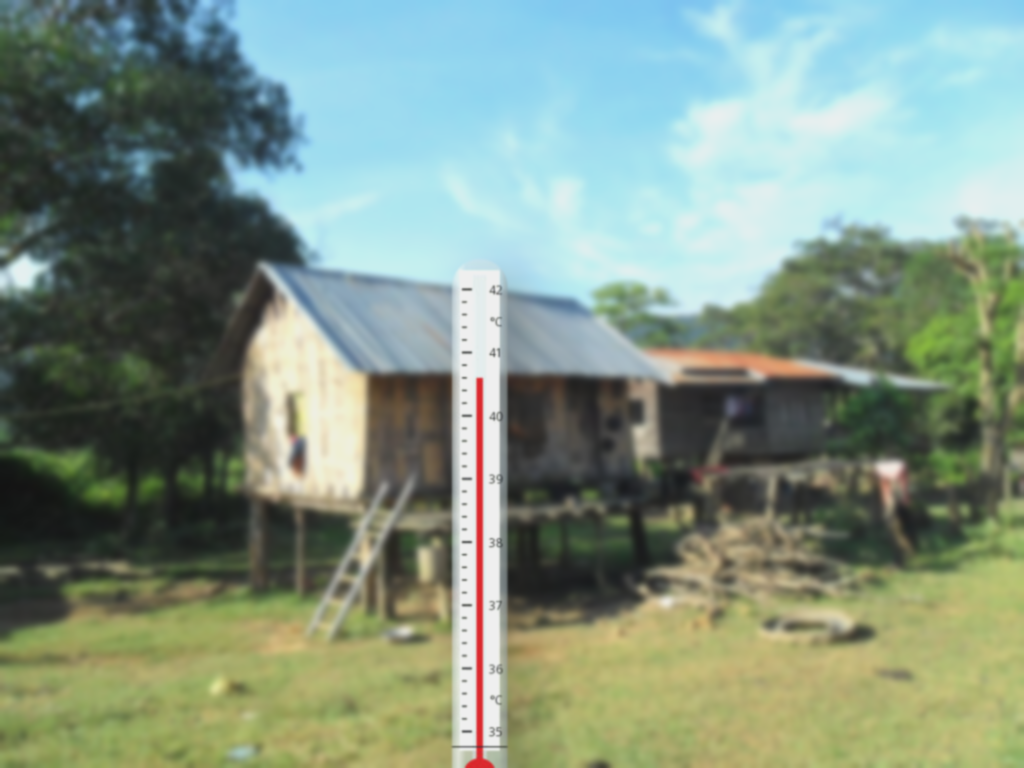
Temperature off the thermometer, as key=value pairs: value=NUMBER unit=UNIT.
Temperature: value=40.6 unit=°C
